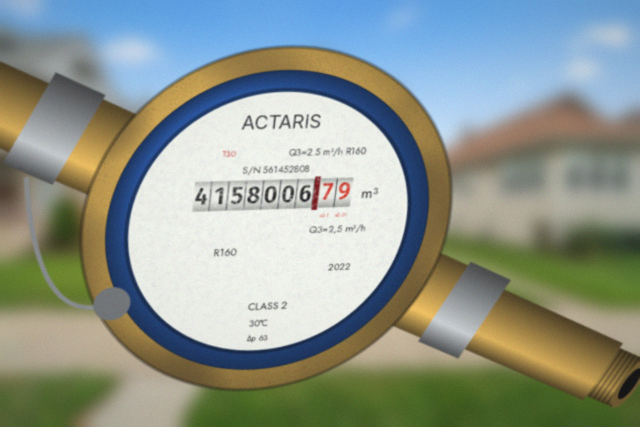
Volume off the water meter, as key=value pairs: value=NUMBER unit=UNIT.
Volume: value=4158006.79 unit=m³
